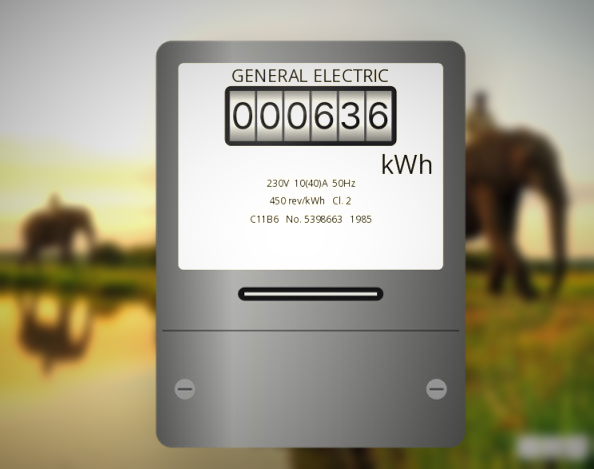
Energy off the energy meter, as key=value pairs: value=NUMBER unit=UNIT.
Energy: value=636 unit=kWh
